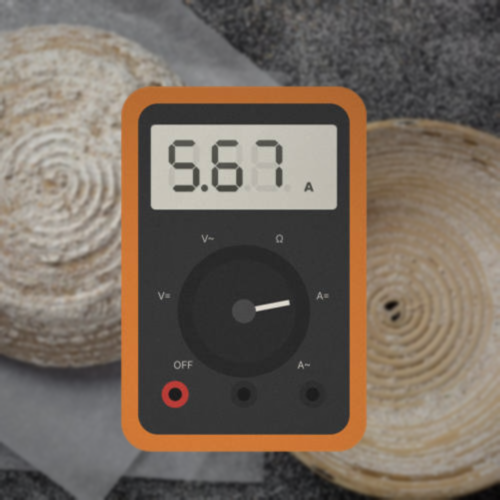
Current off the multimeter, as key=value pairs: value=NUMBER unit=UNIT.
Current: value=5.67 unit=A
